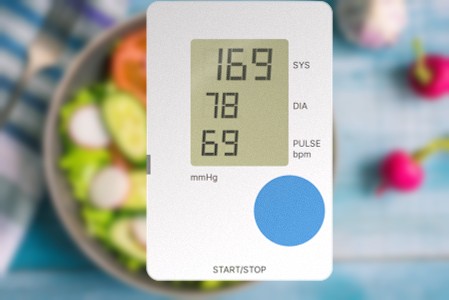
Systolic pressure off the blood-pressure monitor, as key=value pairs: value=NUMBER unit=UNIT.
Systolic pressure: value=169 unit=mmHg
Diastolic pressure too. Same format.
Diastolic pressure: value=78 unit=mmHg
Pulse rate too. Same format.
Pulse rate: value=69 unit=bpm
